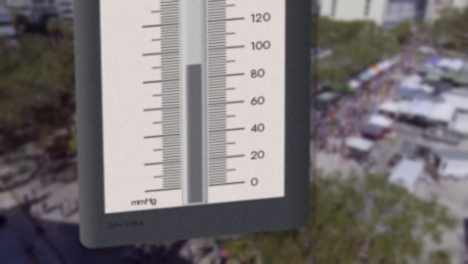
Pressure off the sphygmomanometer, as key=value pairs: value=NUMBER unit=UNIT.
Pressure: value=90 unit=mmHg
